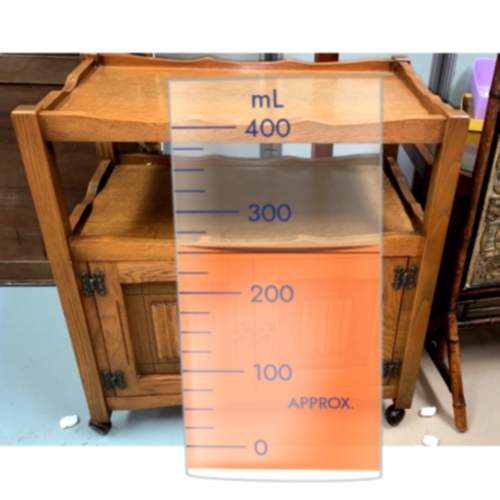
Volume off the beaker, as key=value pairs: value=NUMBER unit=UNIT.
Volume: value=250 unit=mL
